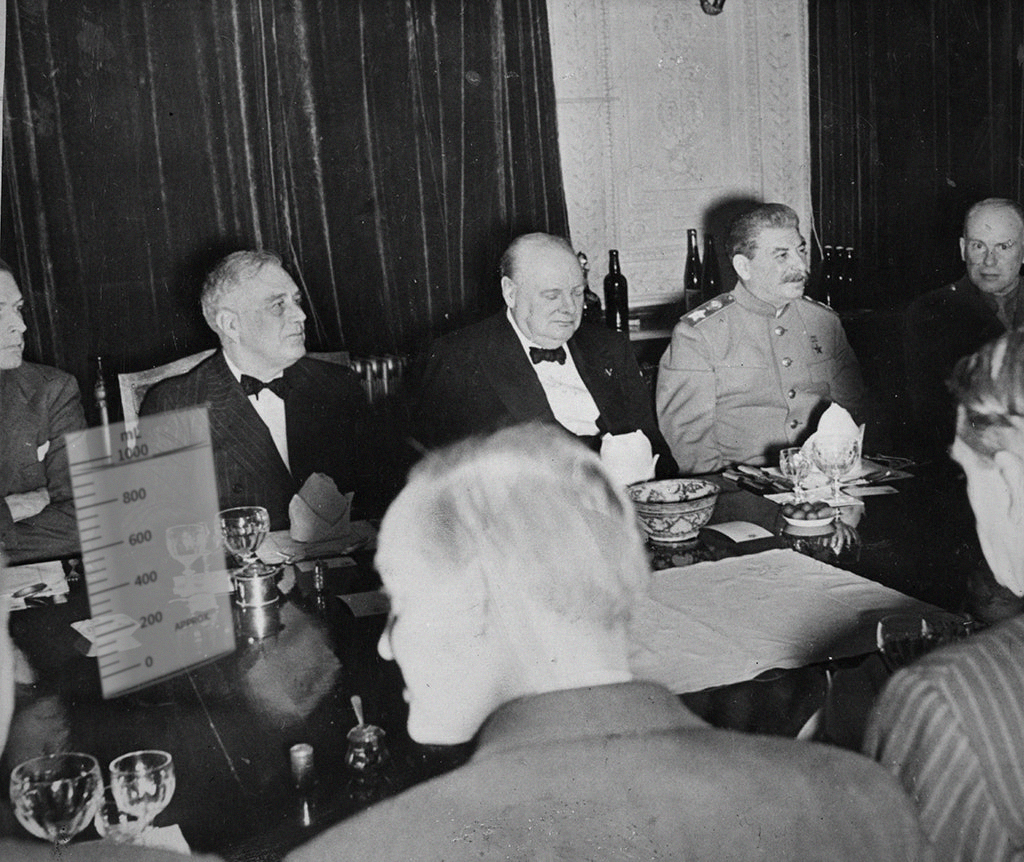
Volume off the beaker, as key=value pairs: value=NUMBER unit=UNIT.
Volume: value=950 unit=mL
